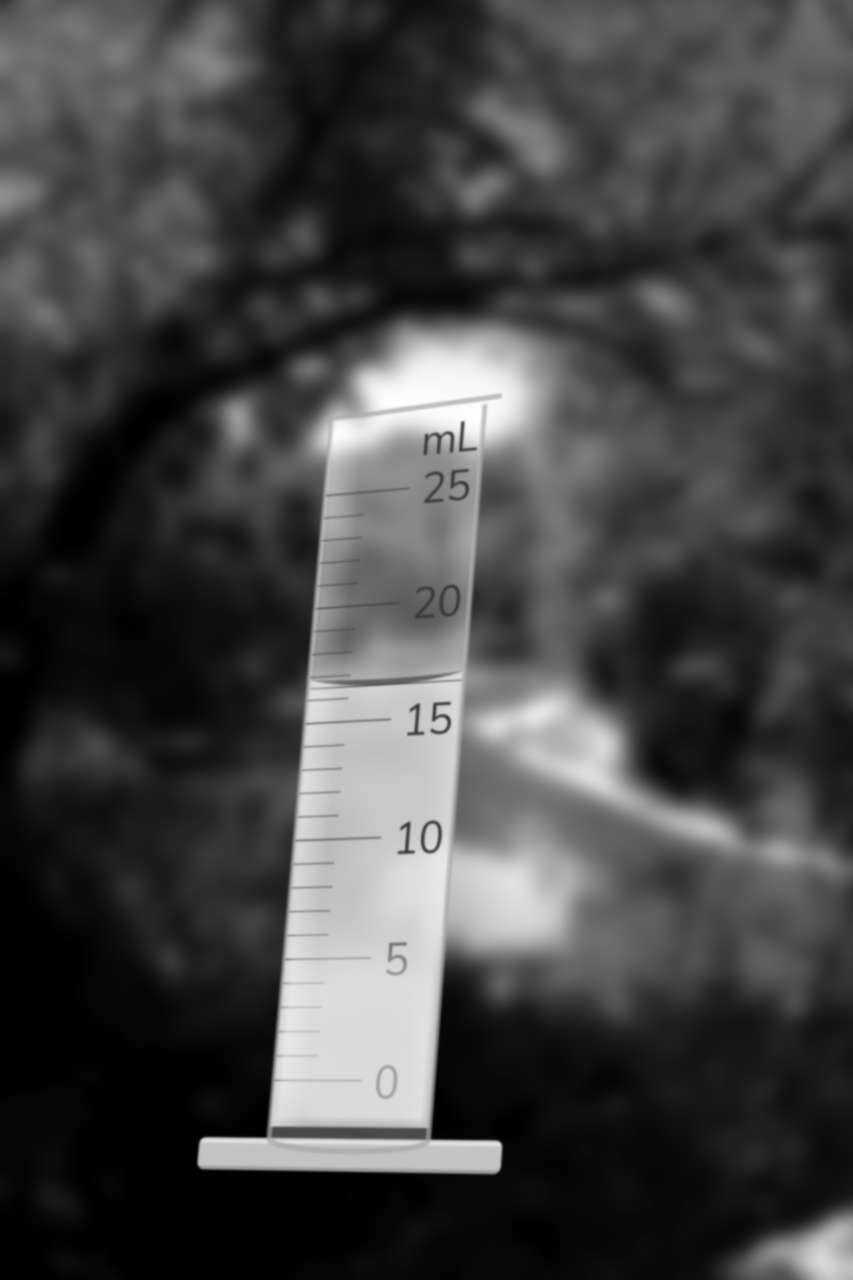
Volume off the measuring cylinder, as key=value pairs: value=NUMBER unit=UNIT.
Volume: value=16.5 unit=mL
